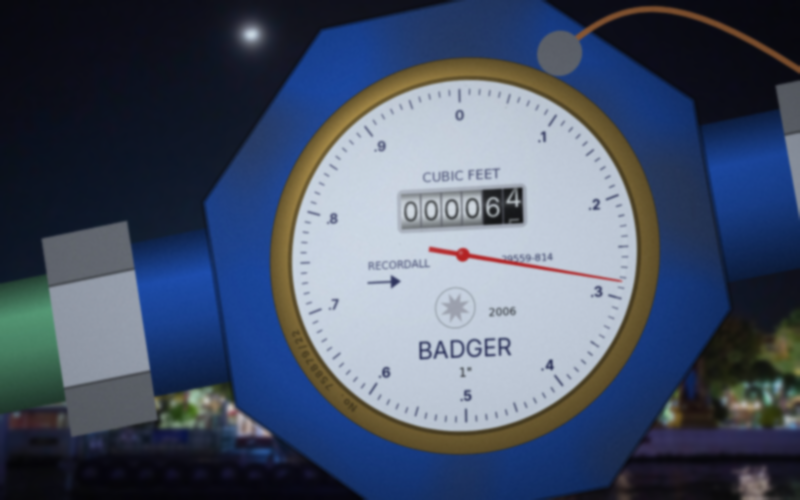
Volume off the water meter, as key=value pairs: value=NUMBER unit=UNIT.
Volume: value=64.28 unit=ft³
